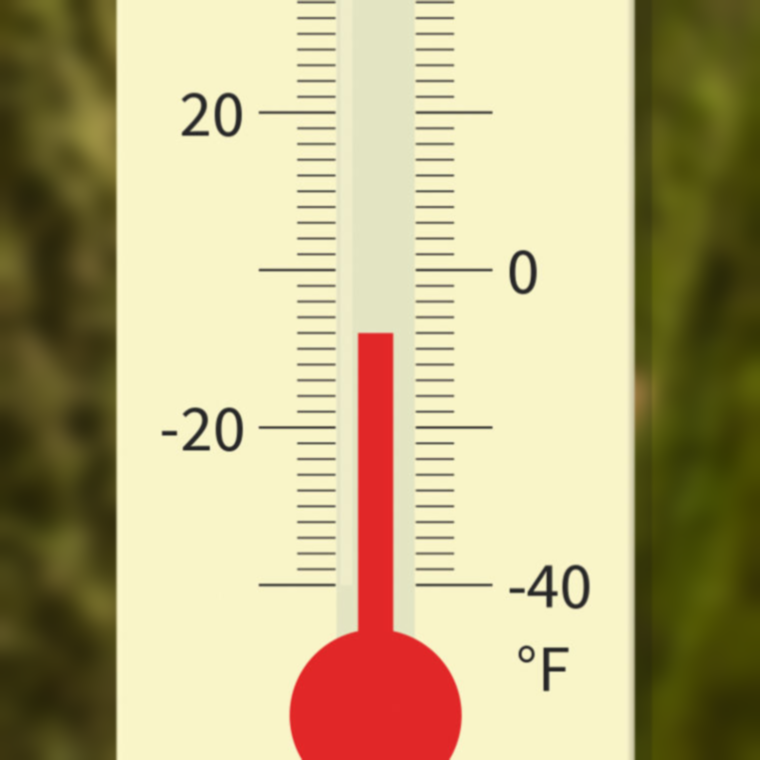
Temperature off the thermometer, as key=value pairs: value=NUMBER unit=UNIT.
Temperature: value=-8 unit=°F
